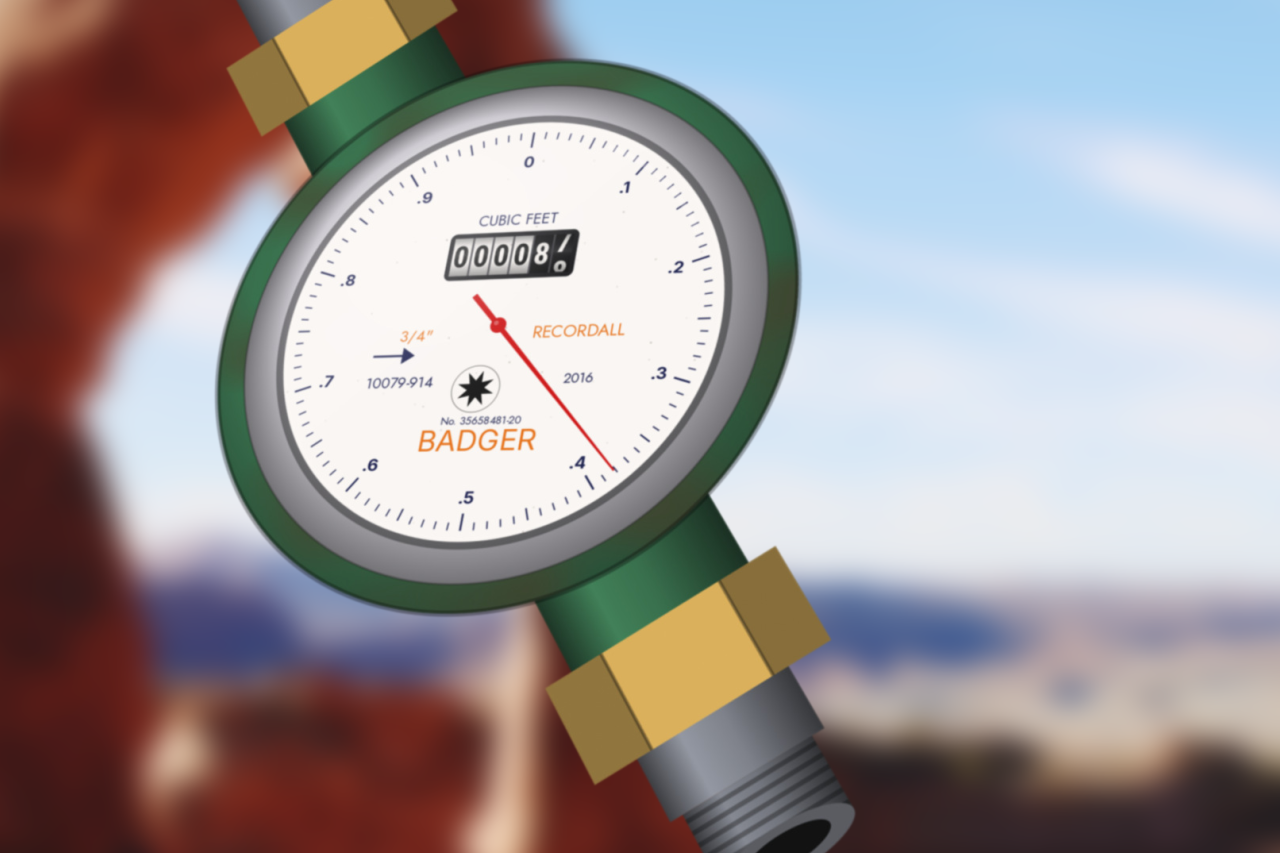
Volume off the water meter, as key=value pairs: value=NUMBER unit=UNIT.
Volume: value=87.38 unit=ft³
